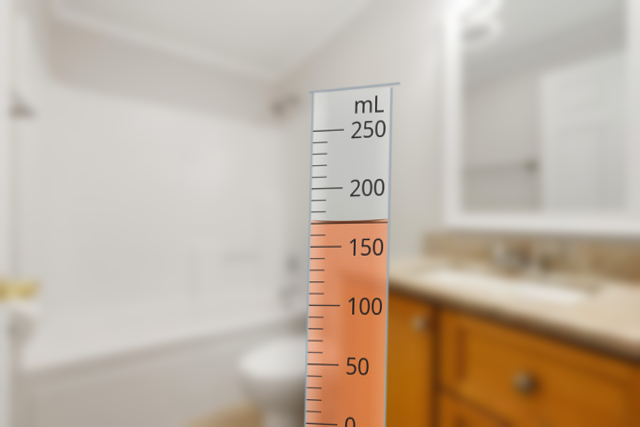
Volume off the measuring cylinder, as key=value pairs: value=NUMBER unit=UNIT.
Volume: value=170 unit=mL
